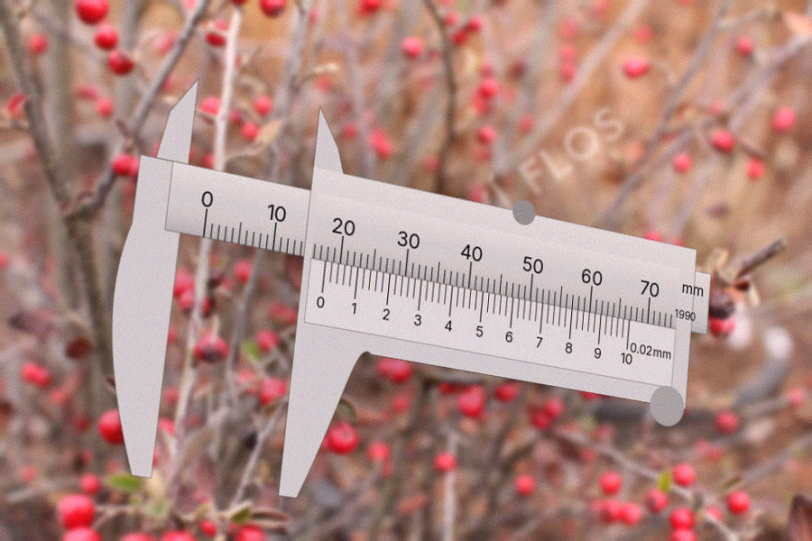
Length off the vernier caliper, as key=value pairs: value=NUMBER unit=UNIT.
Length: value=17.8 unit=mm
